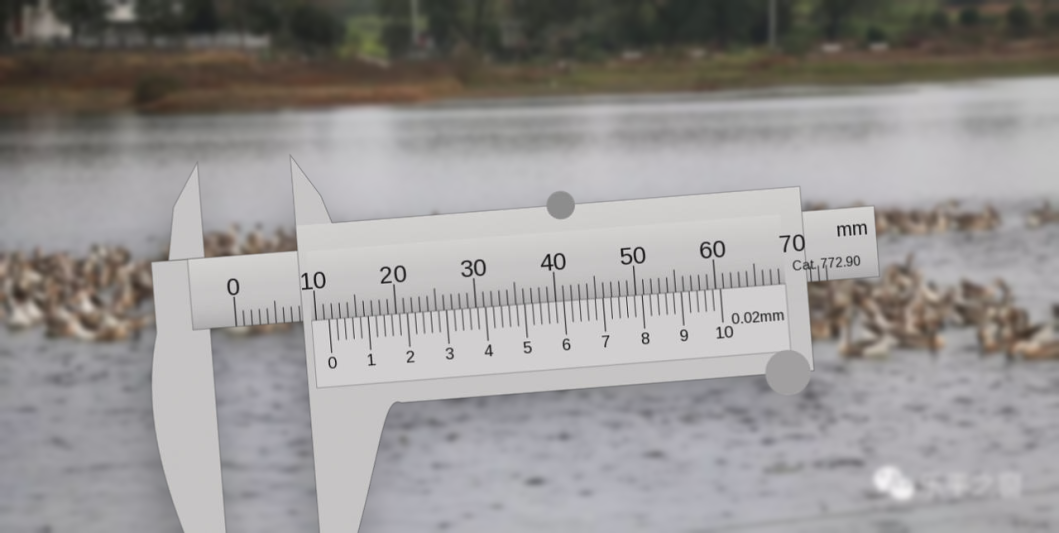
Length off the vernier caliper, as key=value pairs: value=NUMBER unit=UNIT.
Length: value=11.6 unit=mm
